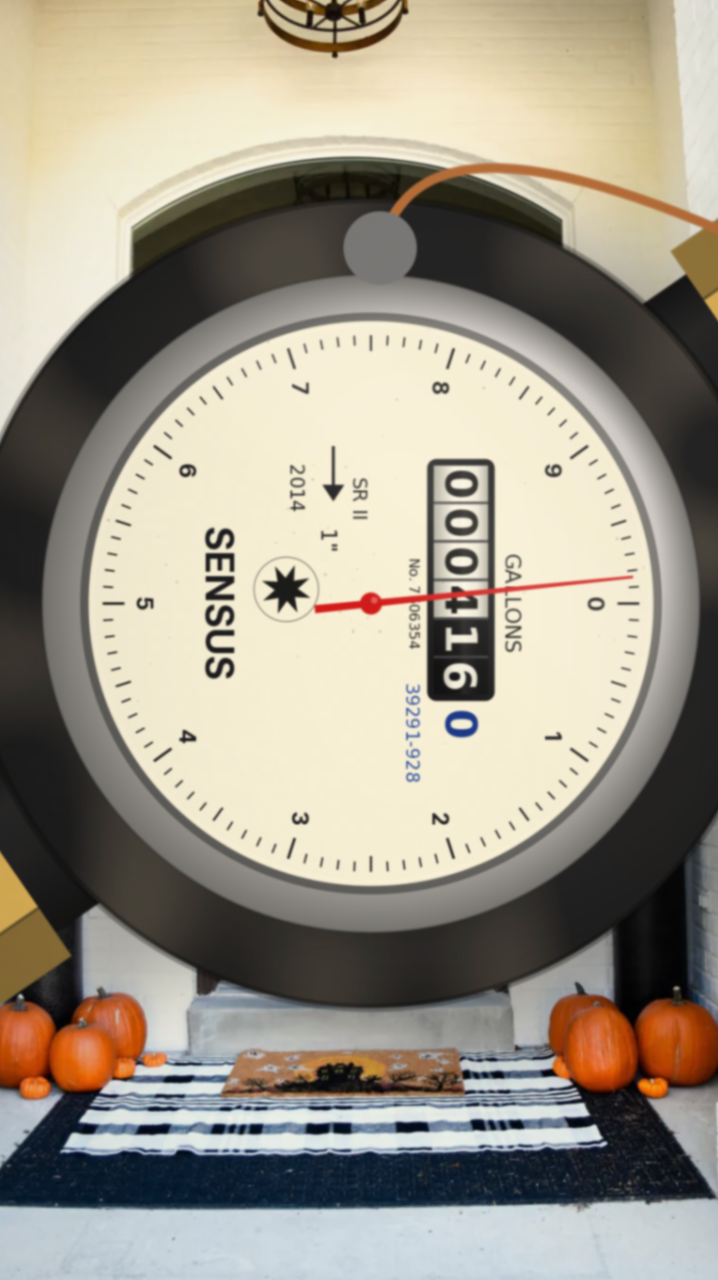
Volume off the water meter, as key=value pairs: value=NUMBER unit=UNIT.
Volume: value=4159.8 unit=gal
